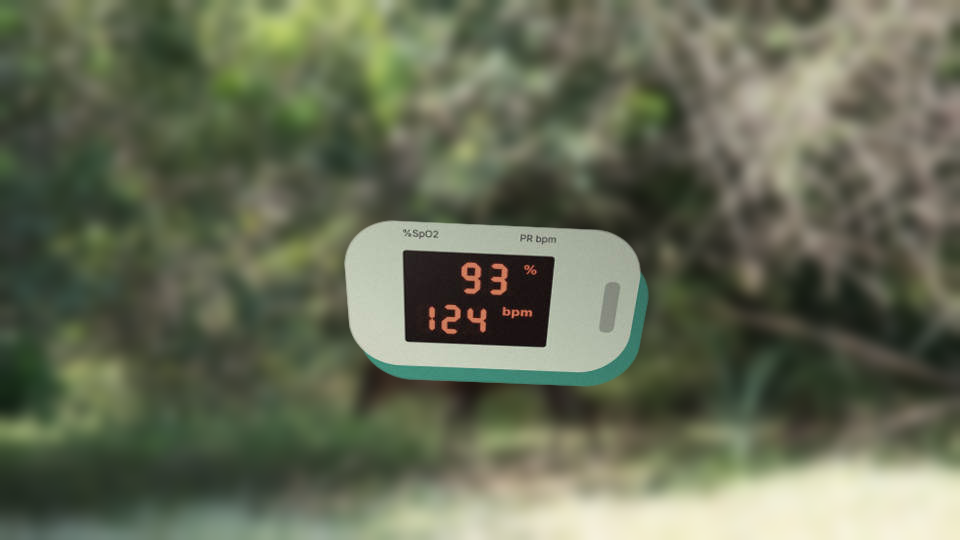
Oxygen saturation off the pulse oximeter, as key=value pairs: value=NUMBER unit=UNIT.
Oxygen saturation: value=93 unit=%
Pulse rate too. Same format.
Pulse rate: value=124 unit=bpm
